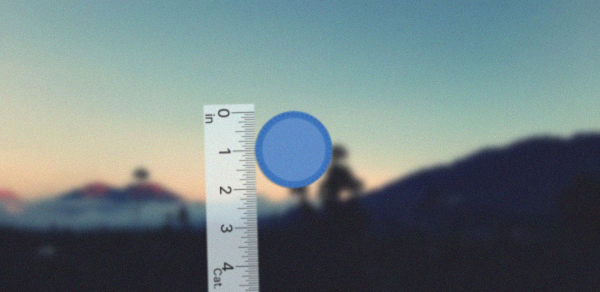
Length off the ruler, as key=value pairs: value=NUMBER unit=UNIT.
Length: value=2 unit=in
